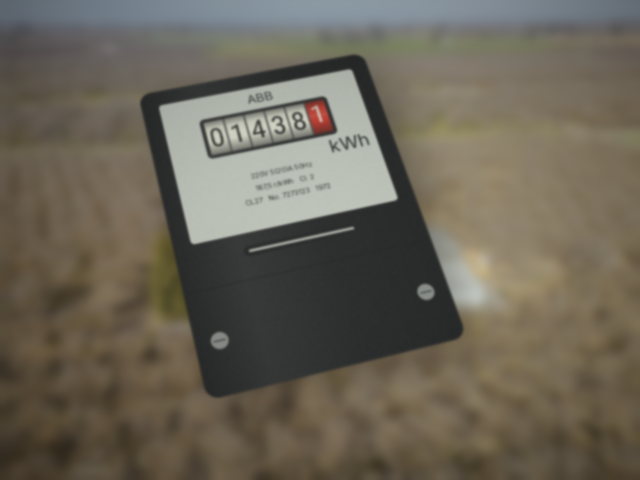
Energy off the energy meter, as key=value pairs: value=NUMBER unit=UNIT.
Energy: value=1438.1 unit=kWh
